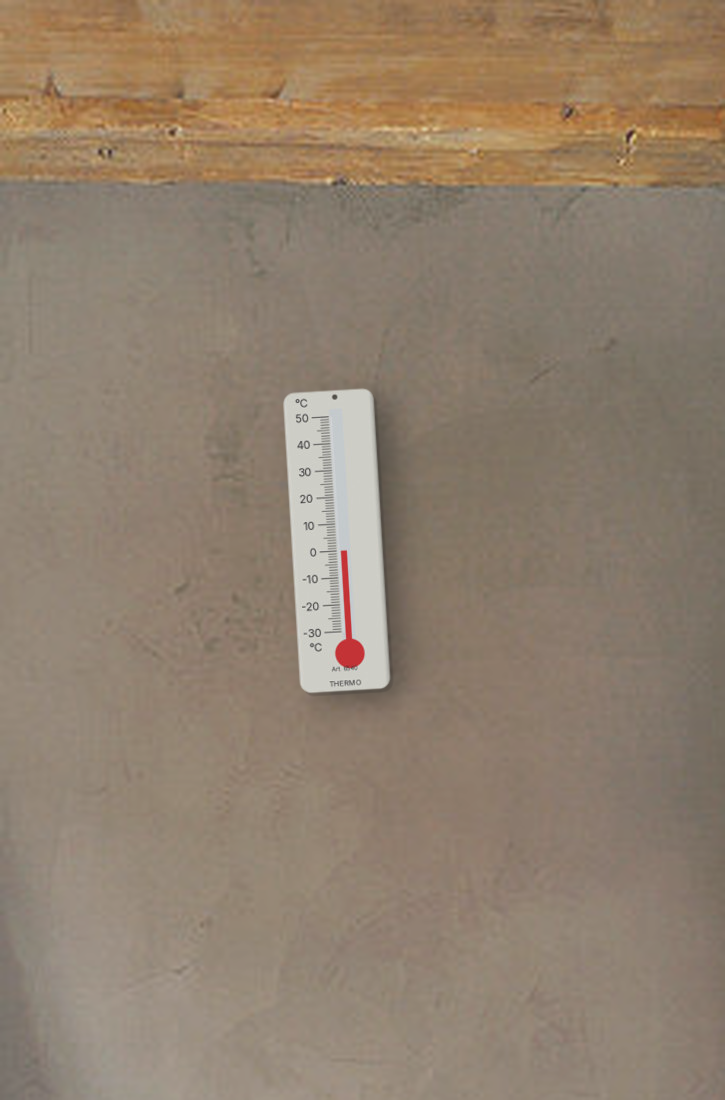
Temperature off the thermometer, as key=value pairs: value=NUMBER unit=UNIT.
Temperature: value=0 unit=°C
